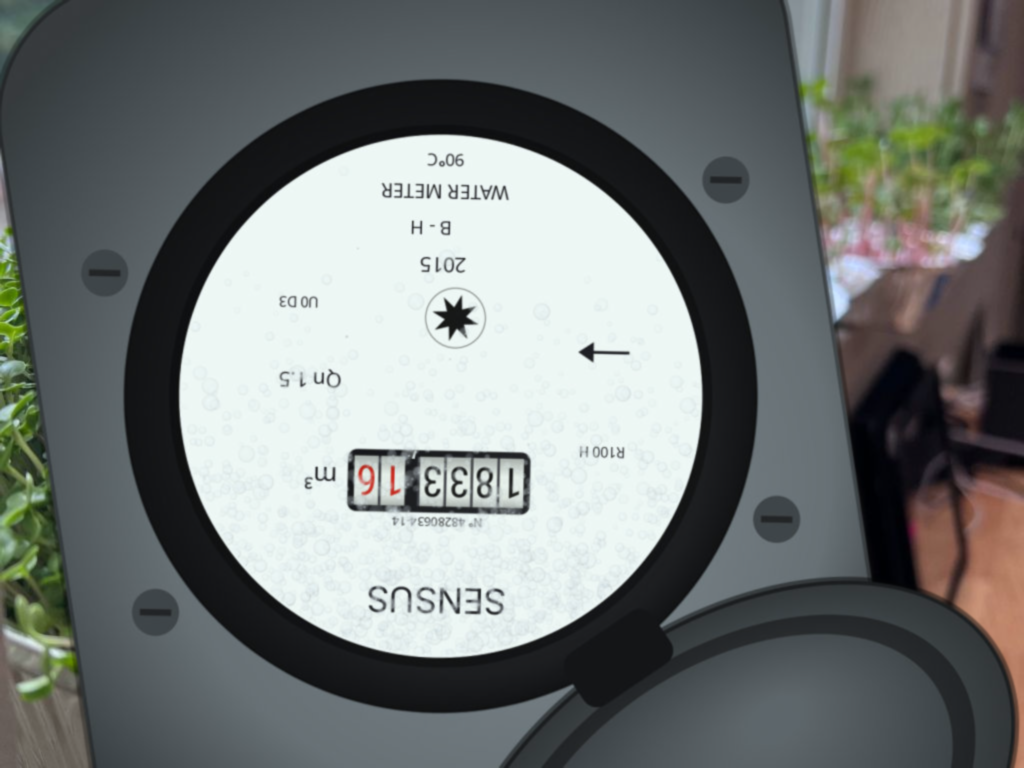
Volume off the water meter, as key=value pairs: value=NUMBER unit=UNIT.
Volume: value=1833.16 unit=m³
